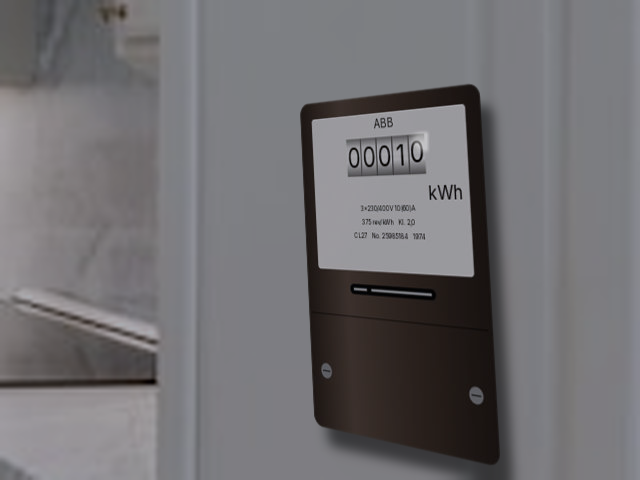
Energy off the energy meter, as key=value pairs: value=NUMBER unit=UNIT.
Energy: value=10 unit=kWh
